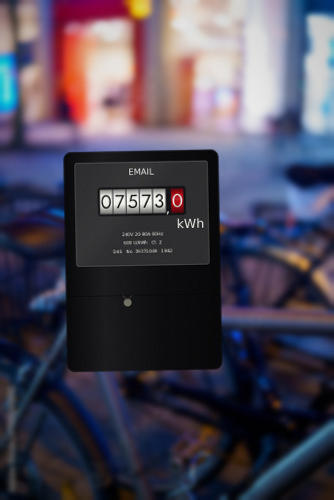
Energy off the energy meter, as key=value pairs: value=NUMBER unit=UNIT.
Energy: value=7573.0 unit=kWh
